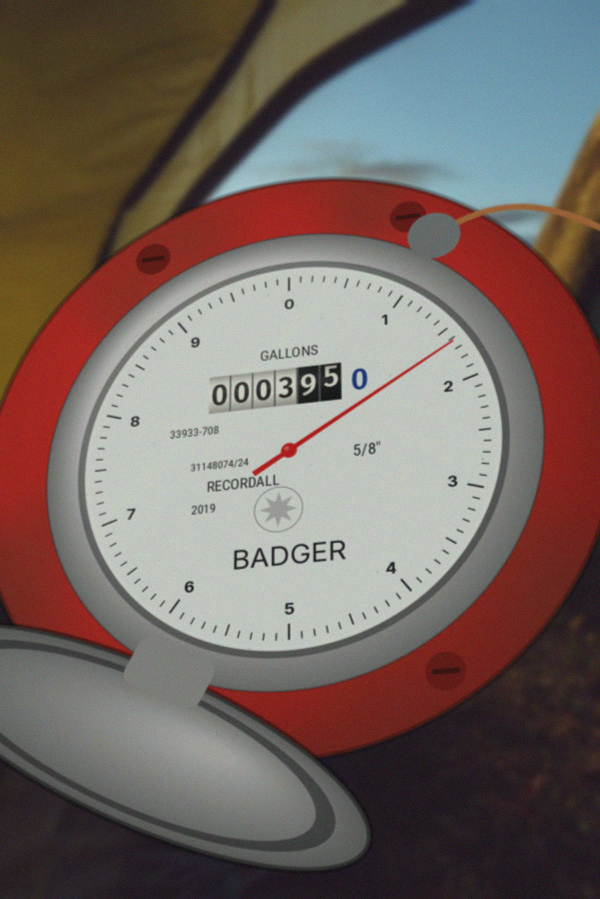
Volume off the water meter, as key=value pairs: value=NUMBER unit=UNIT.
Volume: value=3951.6 unit=gal
